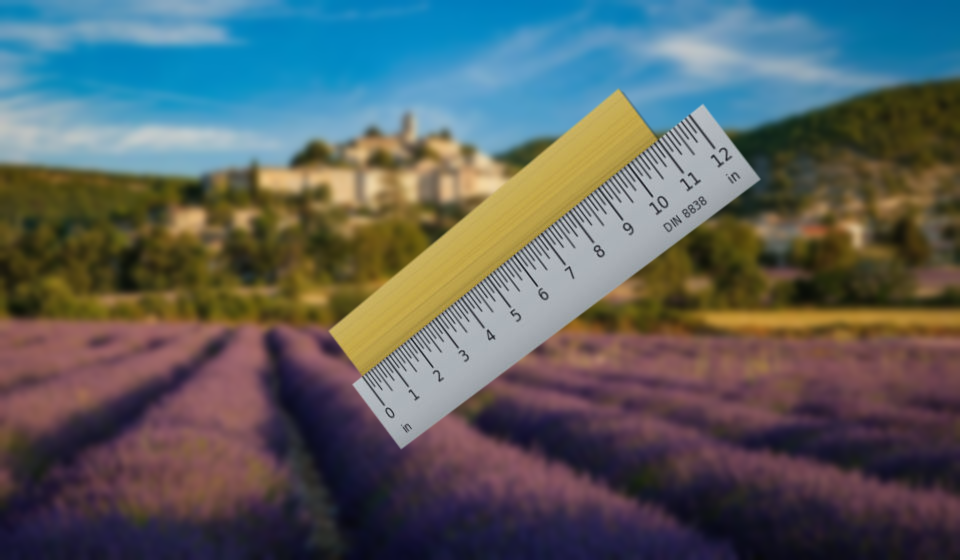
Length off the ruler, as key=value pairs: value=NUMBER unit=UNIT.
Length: value=11 unit=in
